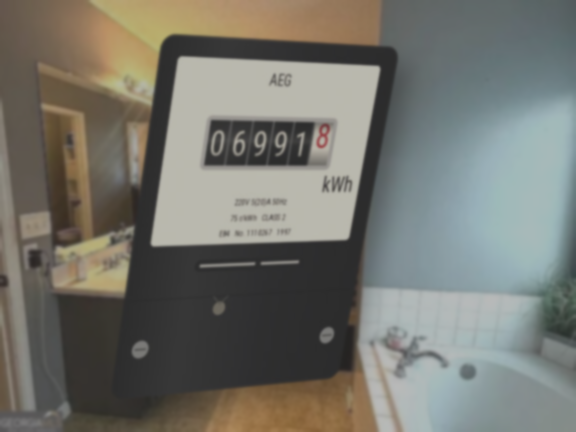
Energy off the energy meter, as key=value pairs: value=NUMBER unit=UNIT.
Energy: value=6991.8 unit=kWh
